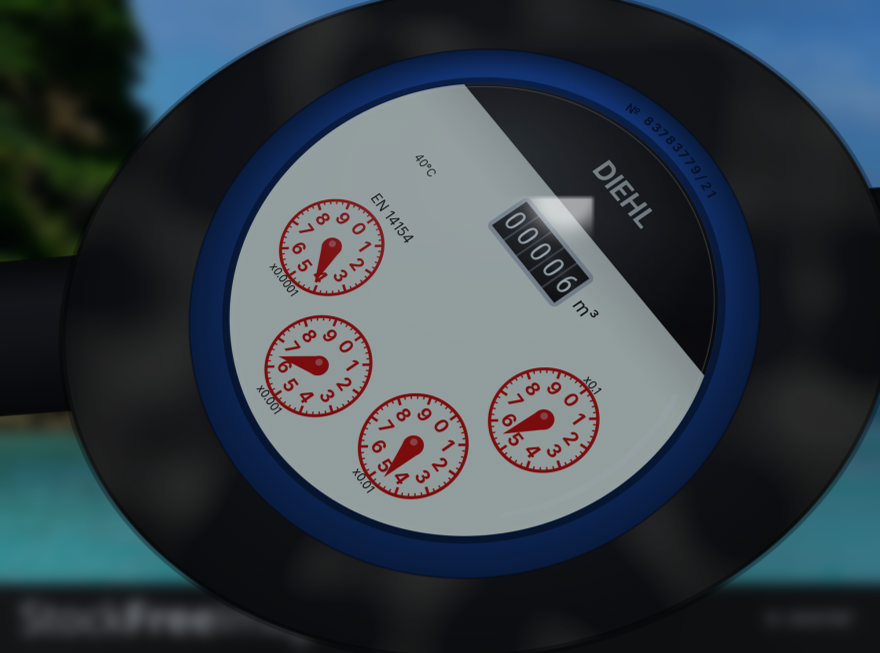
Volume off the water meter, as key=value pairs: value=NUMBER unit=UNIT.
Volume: value=6.5464 unit=m³
